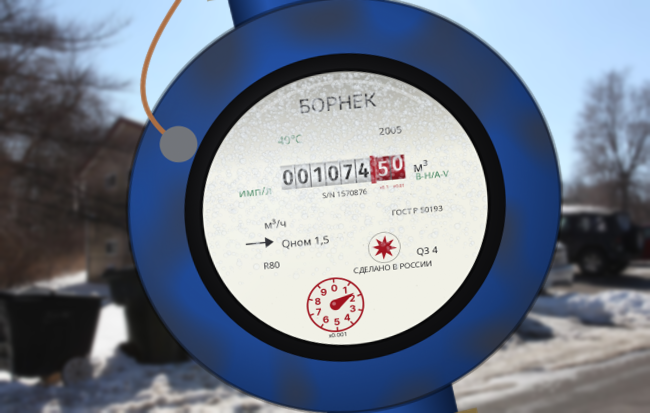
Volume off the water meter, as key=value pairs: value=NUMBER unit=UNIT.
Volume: value=1074.501 unit=m³
